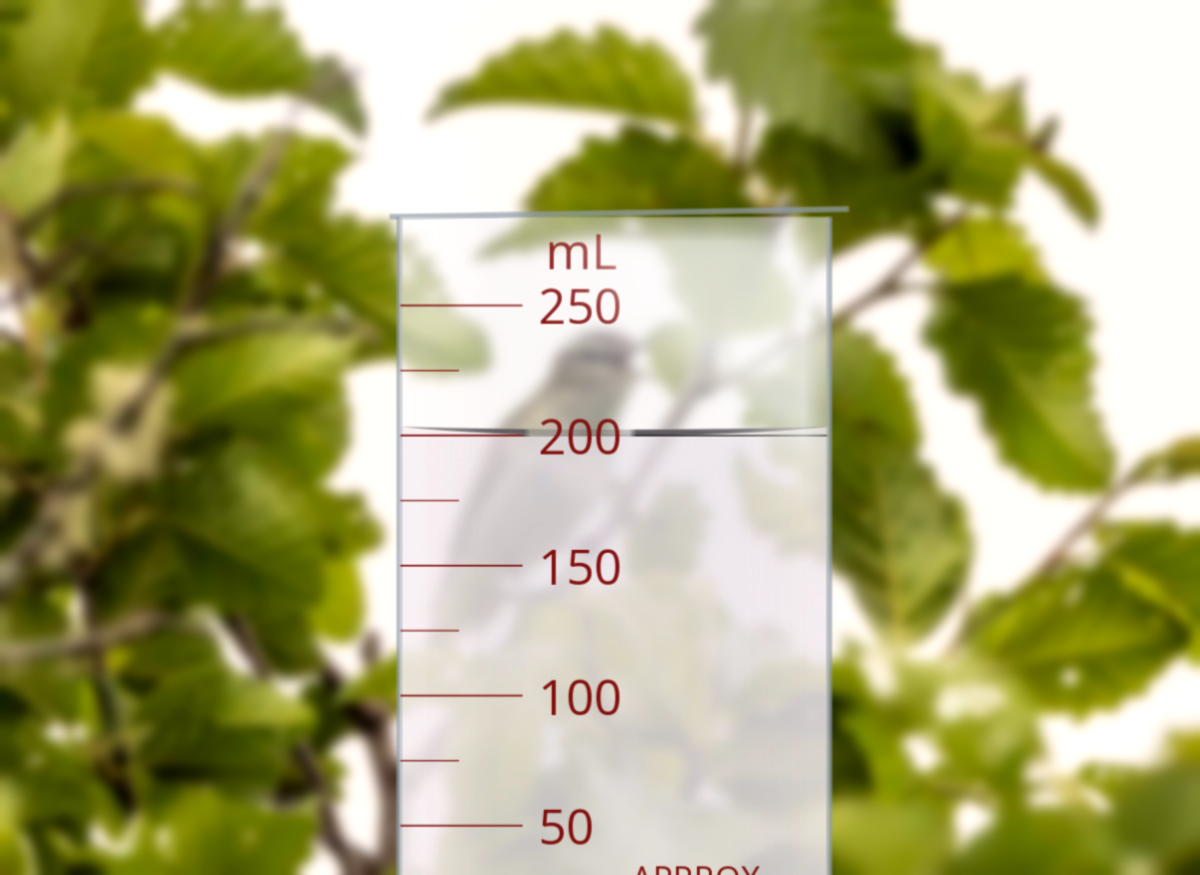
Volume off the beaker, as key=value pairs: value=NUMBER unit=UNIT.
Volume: value=200 unit=mL
